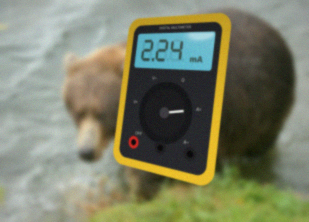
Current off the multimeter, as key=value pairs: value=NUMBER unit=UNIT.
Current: value=2.24 unit=mA
